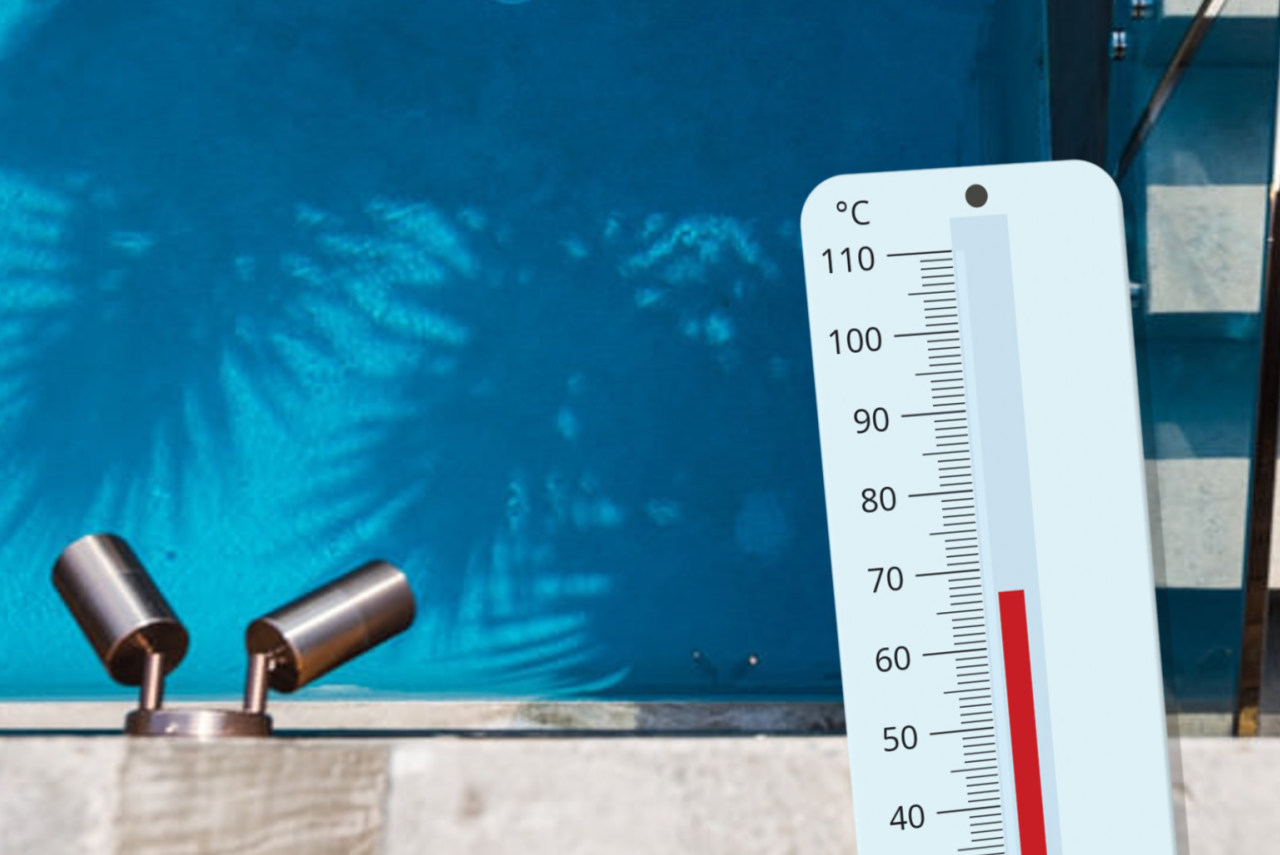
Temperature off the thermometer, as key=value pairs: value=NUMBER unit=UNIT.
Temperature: value=67 unit=°C
